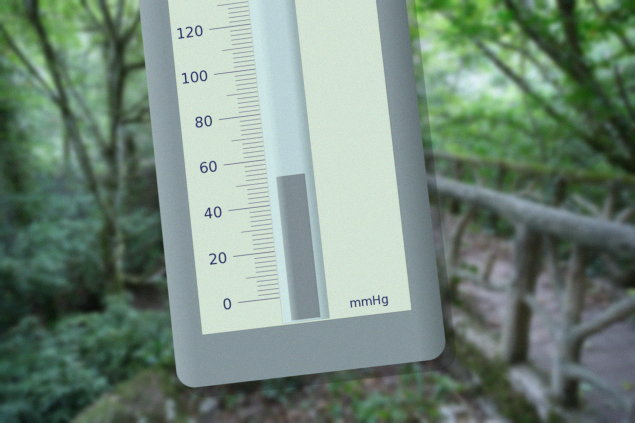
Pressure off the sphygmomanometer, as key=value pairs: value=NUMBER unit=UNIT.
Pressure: value=52 unit=mmHg
